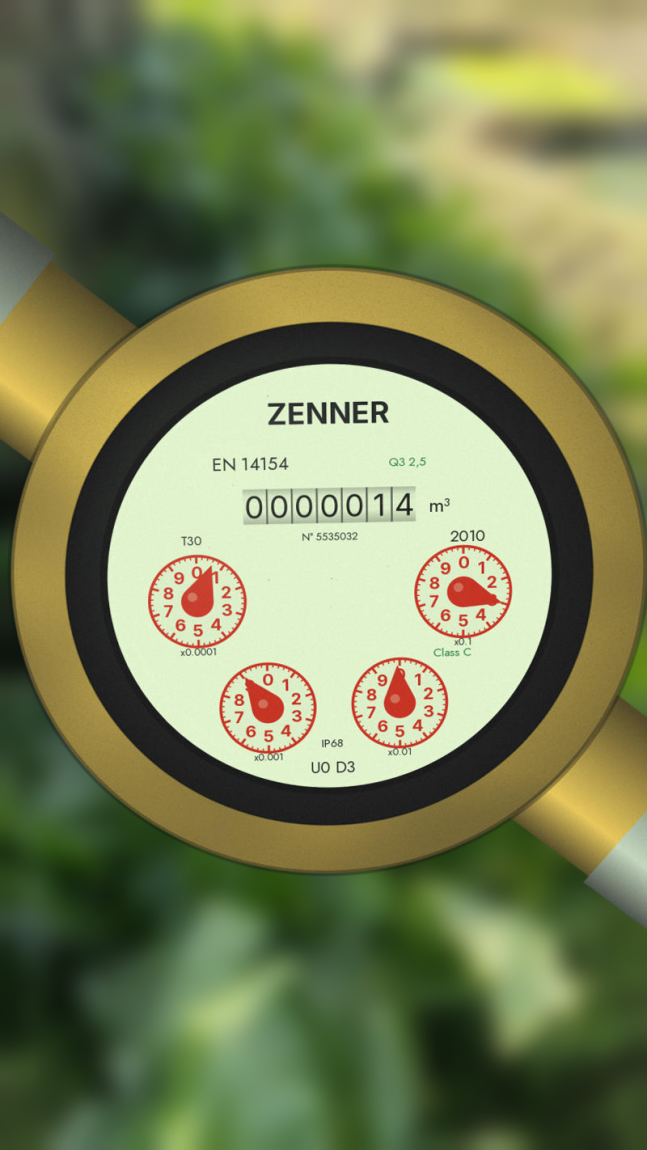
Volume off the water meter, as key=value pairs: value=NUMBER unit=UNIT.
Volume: value=14.2990 unit=m³
